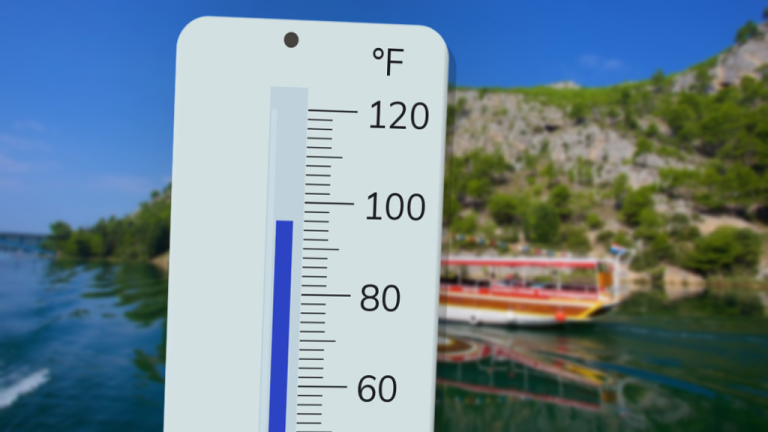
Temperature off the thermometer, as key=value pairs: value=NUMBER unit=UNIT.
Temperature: value=96 unit=°F
